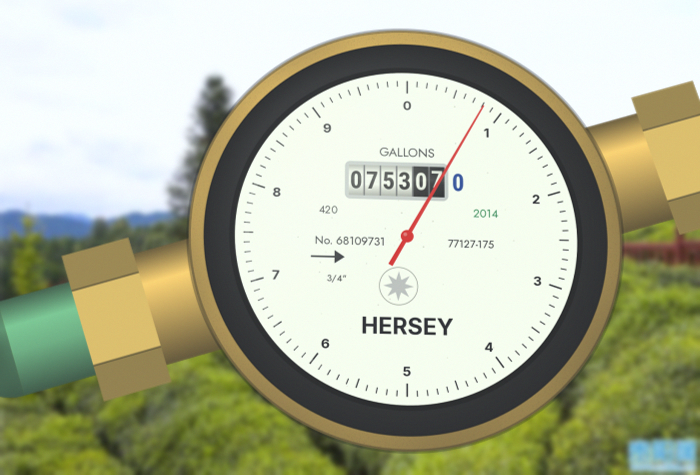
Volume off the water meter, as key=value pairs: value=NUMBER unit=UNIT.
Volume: value=753070.8 unit=gal
